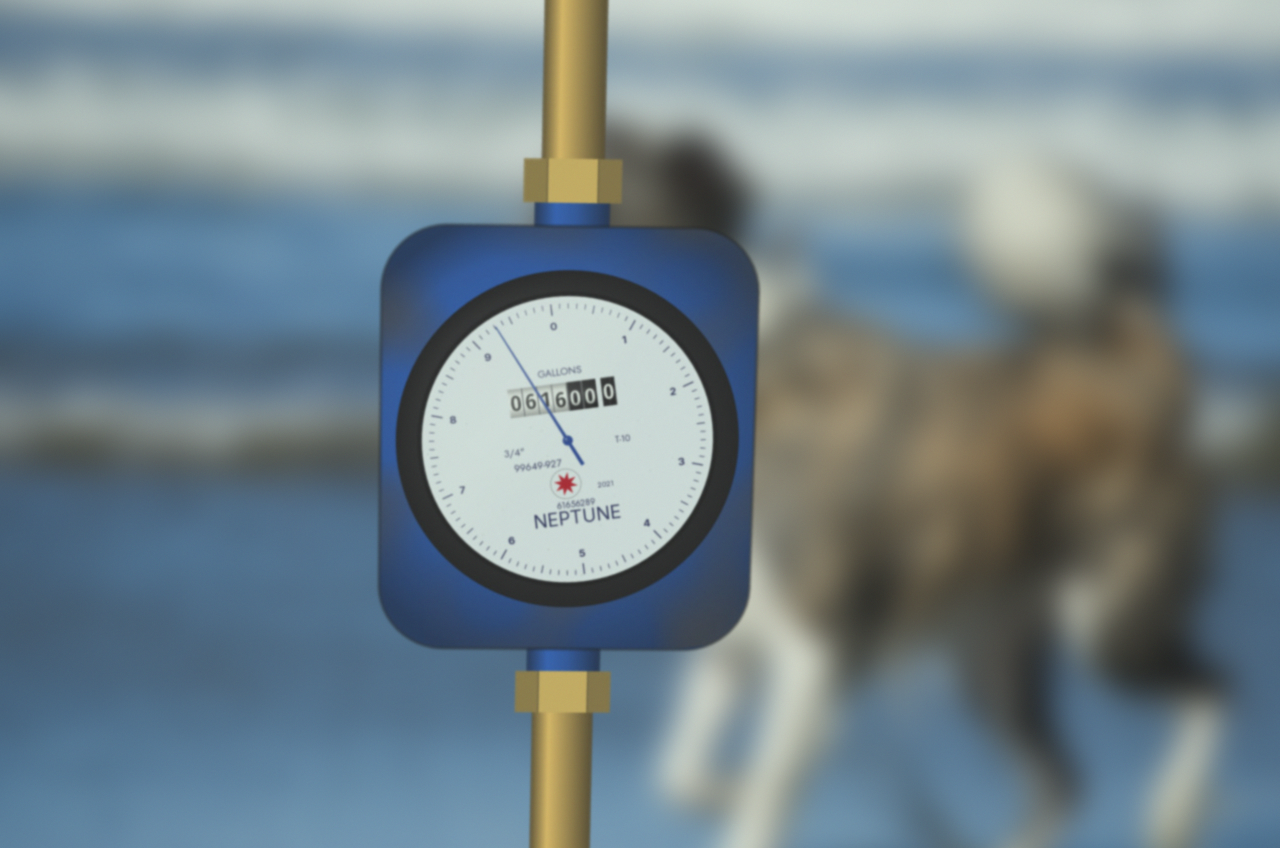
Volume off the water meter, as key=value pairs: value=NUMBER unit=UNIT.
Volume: value=615999.3 unit=gal
